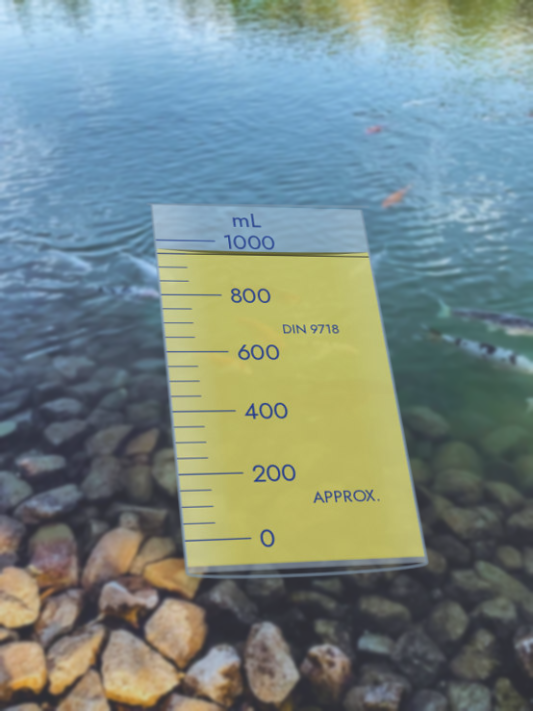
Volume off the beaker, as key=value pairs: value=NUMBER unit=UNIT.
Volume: value=950 unit=mL
